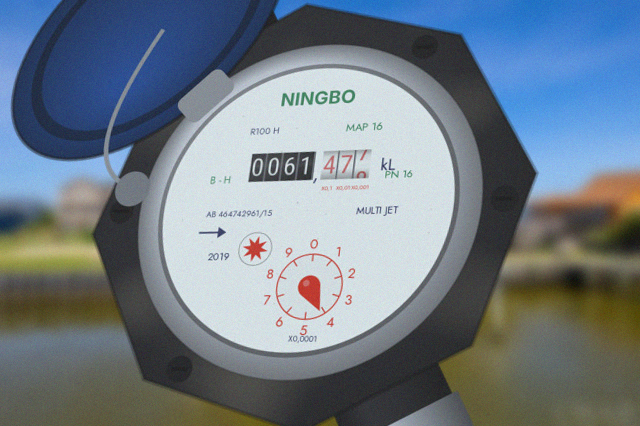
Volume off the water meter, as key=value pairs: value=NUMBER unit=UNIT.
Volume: value=61.4774 unit=kL
